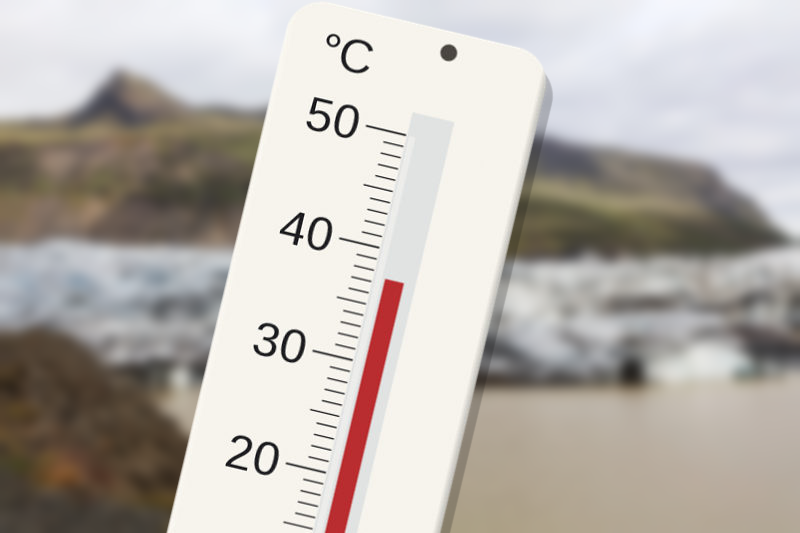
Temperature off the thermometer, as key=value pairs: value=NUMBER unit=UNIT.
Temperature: value=37.5 unit=°C
